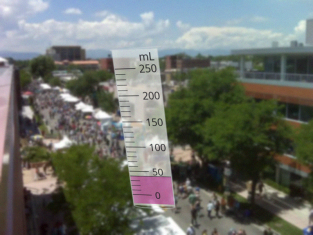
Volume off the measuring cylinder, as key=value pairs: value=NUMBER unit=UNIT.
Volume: value=40 unit=mL
